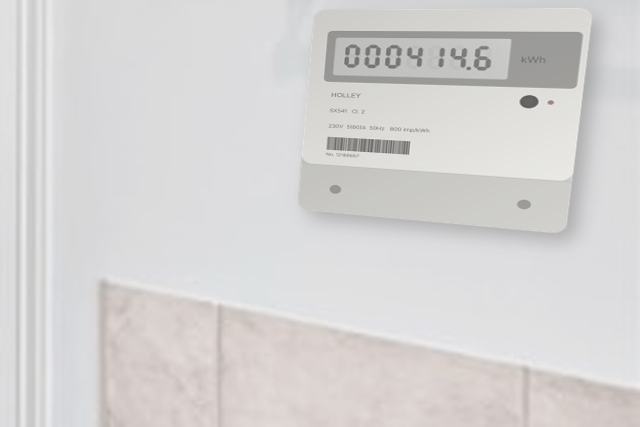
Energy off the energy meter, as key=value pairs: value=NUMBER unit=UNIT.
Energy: value=414.6 unit=kWh
